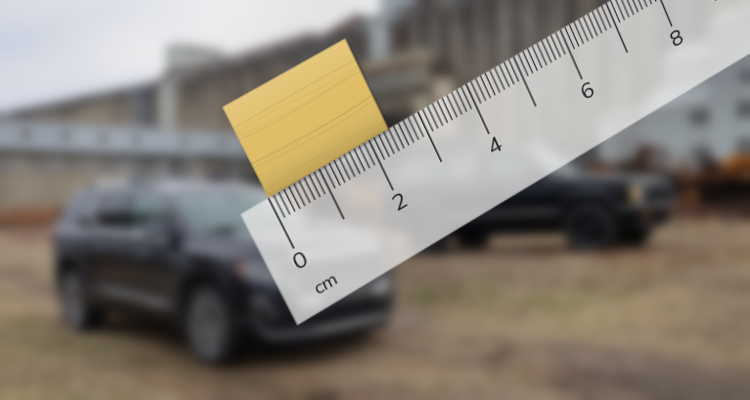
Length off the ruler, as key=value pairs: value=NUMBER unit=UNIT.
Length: value=2.4 unit=cm
